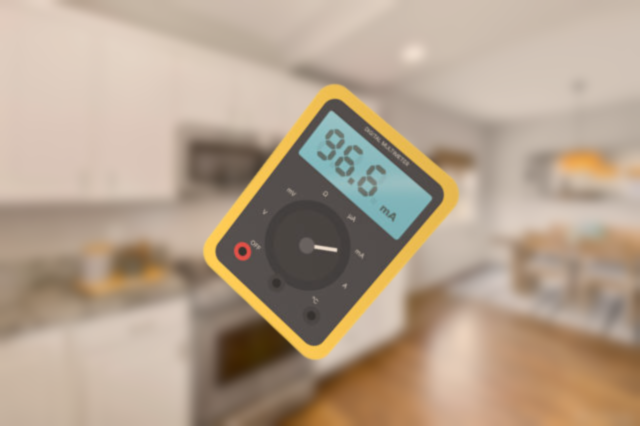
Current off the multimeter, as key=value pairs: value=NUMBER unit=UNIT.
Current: value=96.6 unit=mA
